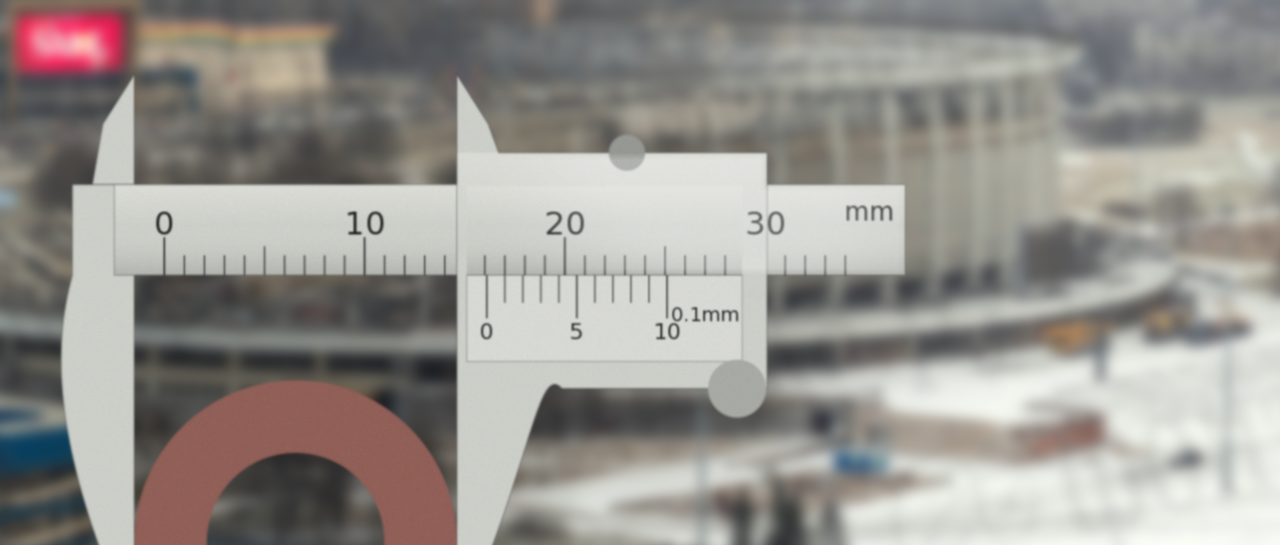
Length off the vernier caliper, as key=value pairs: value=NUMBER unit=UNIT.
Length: value=16.1 unit=mm
